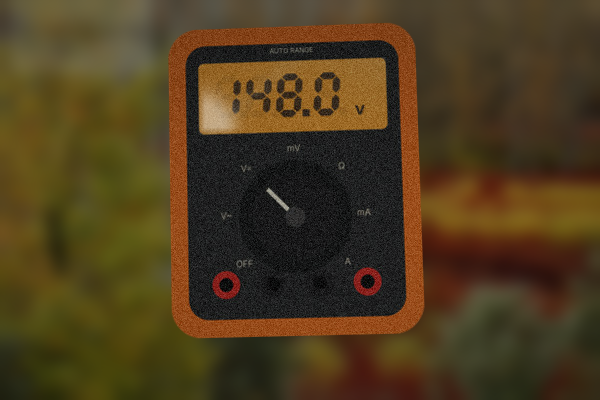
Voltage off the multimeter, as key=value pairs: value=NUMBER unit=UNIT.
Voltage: value=148.0 unit=V
